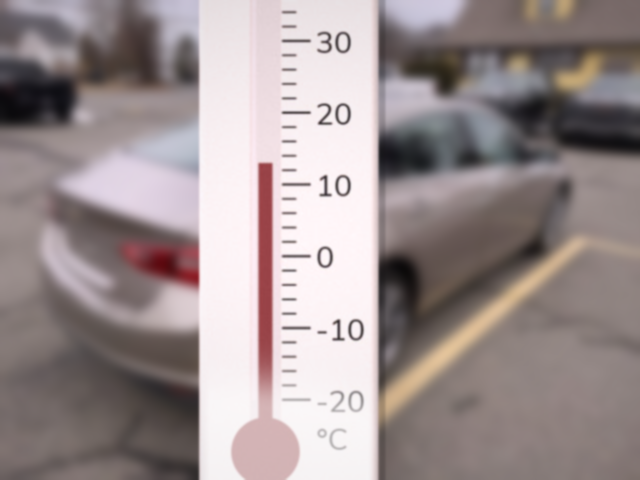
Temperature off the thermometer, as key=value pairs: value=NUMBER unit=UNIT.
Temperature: value=13 unit=°C
